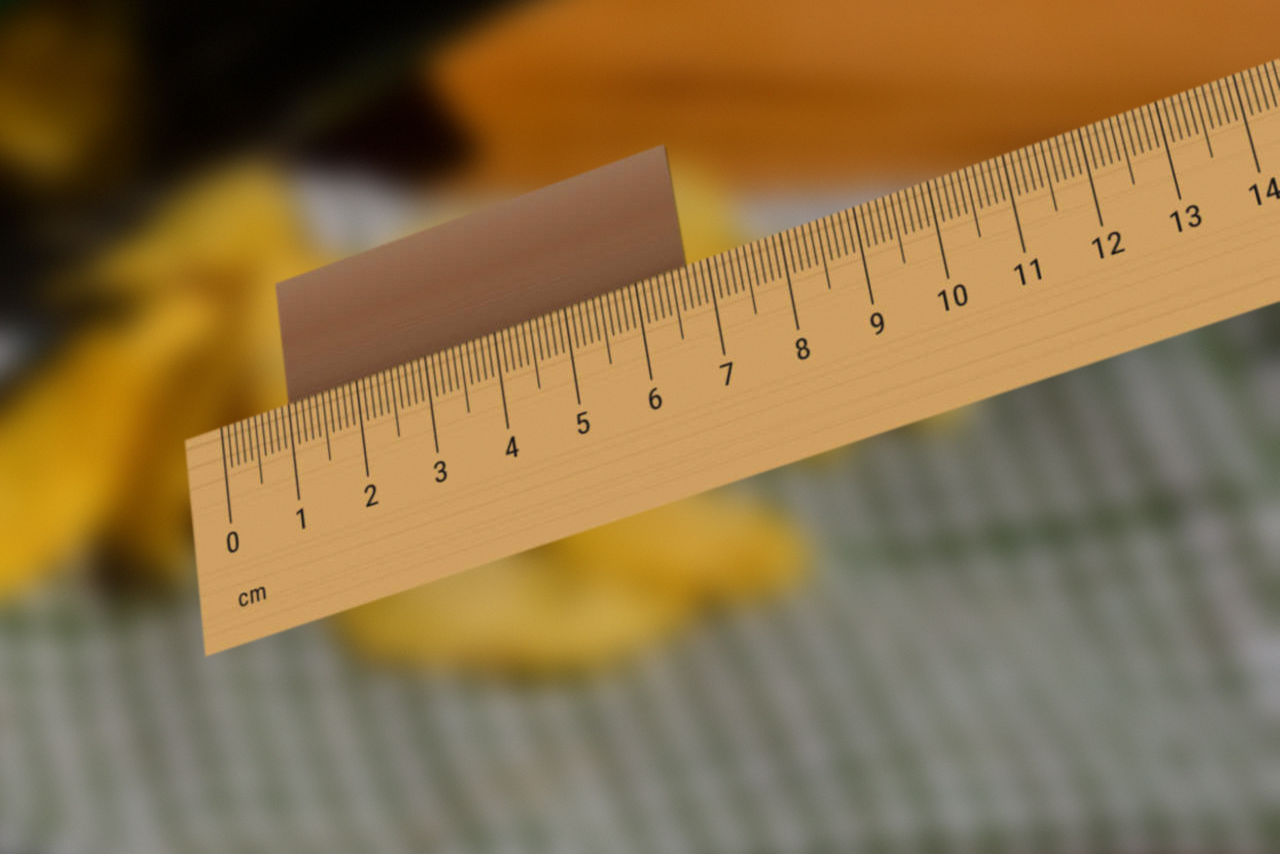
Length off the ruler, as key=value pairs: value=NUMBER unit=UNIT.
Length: value=5.7 unit=cm
